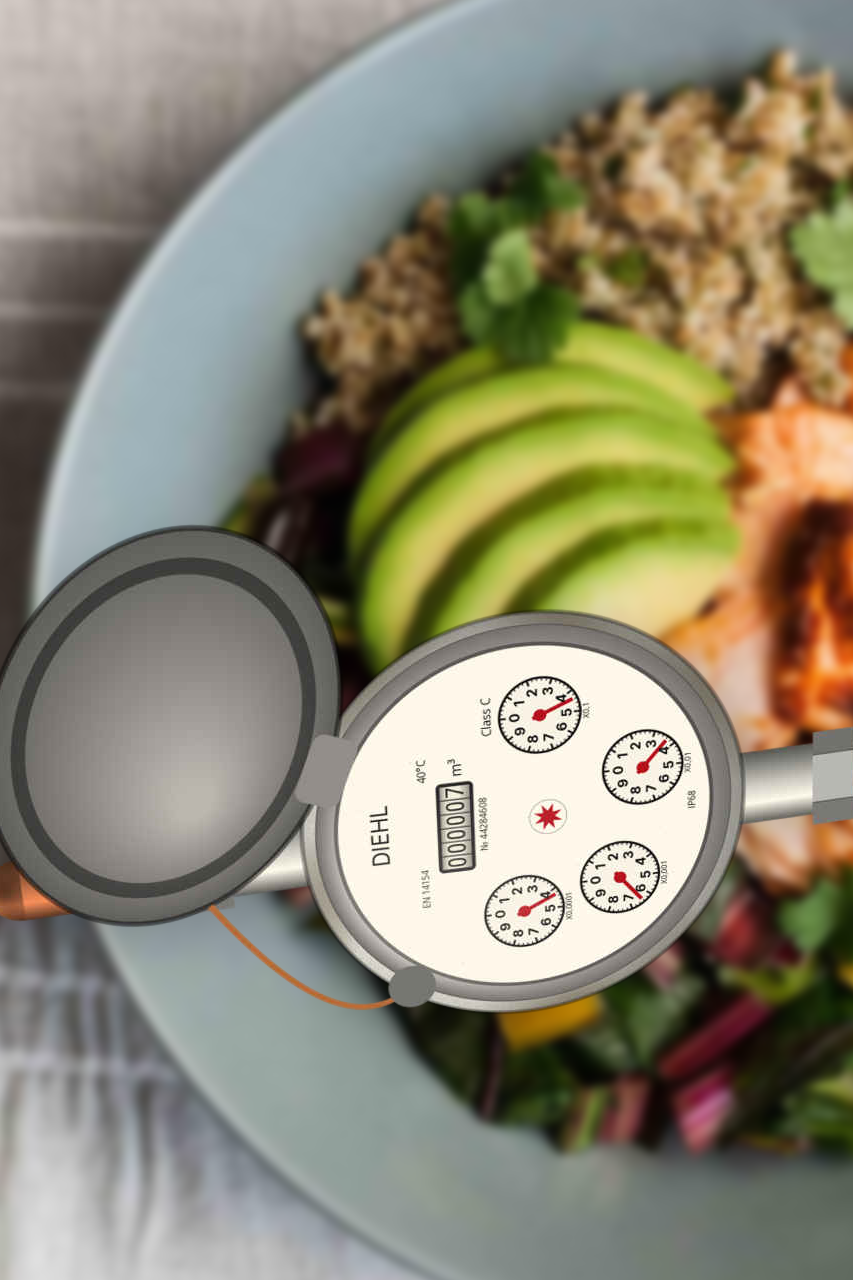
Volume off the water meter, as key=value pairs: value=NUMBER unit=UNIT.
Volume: value=7.4364 unit=m³
